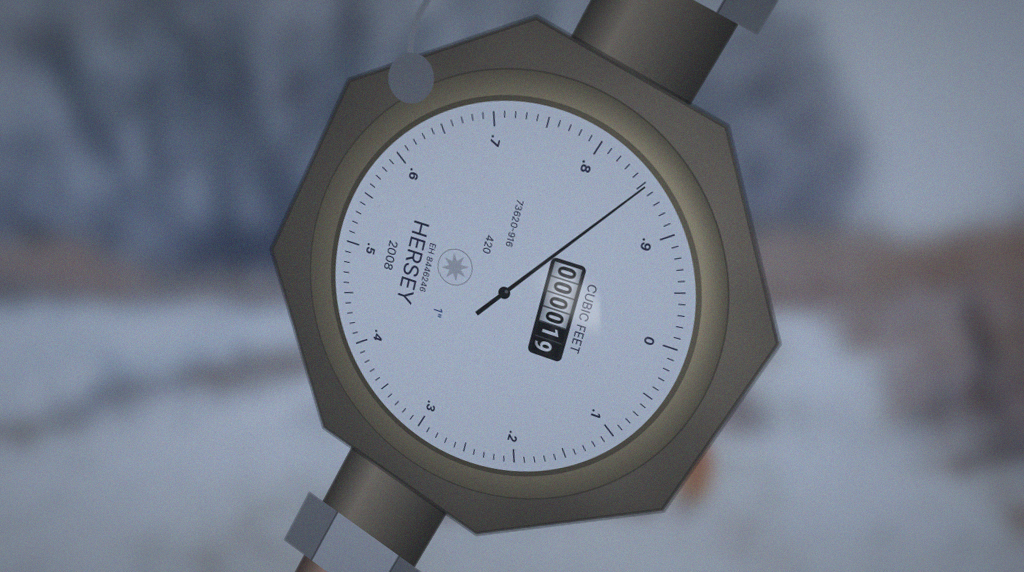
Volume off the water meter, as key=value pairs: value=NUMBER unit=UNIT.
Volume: value=18.85 unit=ft³
